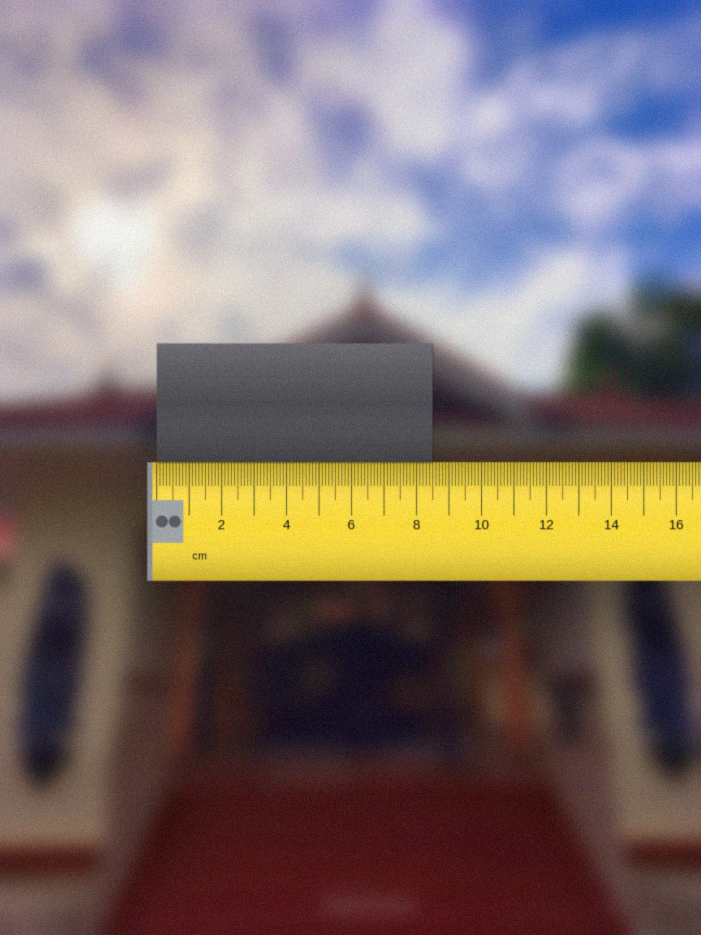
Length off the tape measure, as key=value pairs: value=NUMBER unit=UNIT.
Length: value=8.5 unit=cm
